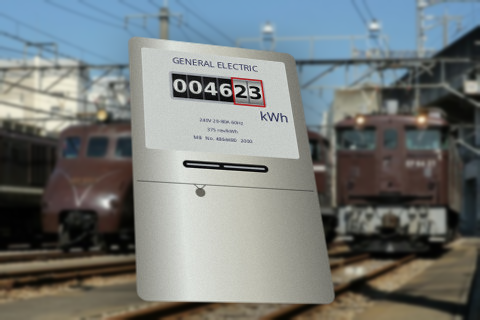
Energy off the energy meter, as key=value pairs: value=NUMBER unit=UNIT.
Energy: value=46.23 unit=kWh
